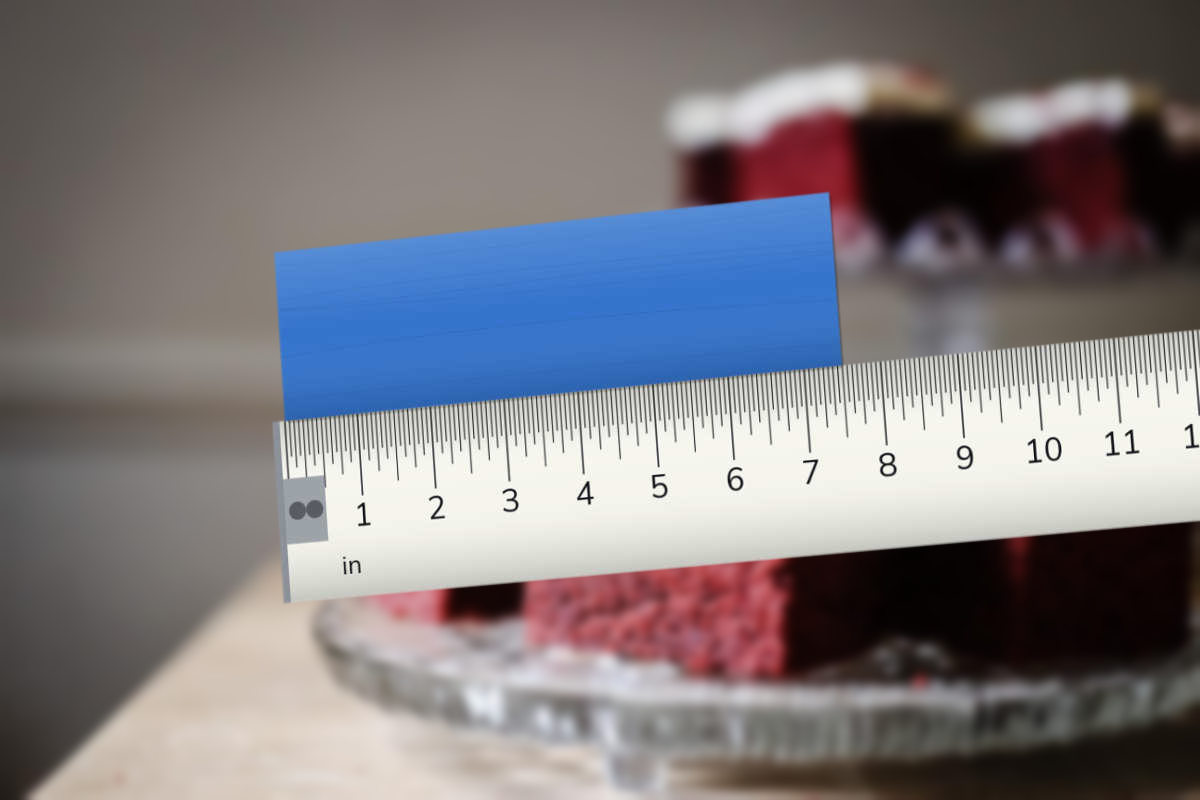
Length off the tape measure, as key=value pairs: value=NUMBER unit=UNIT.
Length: value=7.5 unit=in
